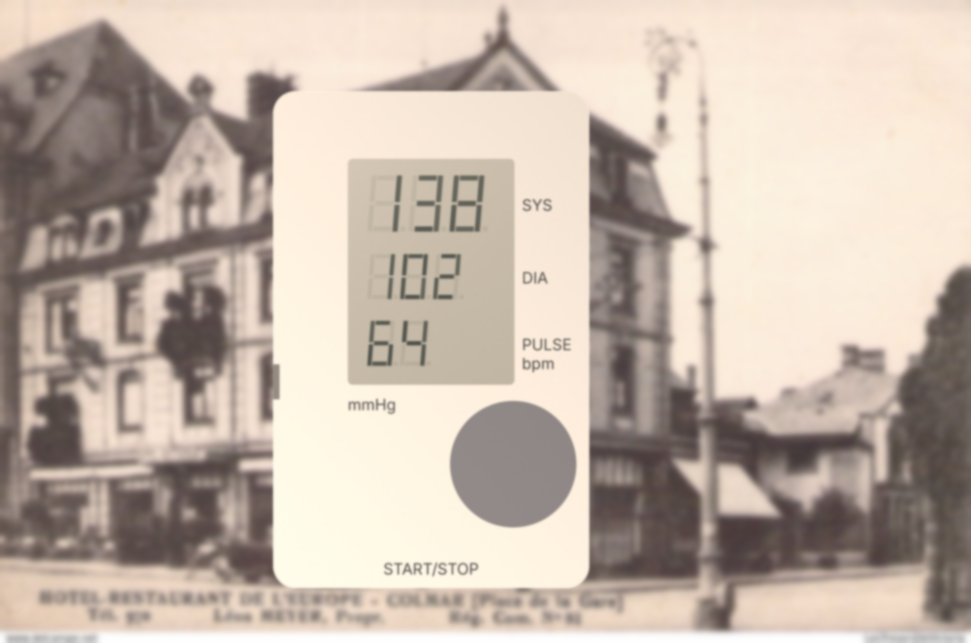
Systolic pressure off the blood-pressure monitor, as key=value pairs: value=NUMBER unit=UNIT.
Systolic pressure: value=138 unit=mmHg
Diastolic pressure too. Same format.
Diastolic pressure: value=102 unit=mmHg
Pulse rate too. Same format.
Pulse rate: value=64 unit=bpm
